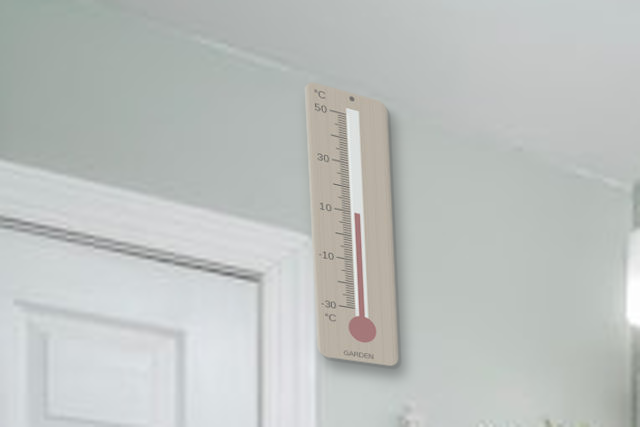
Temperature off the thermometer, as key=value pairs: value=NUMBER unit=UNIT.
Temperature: value=10 unit=°C
